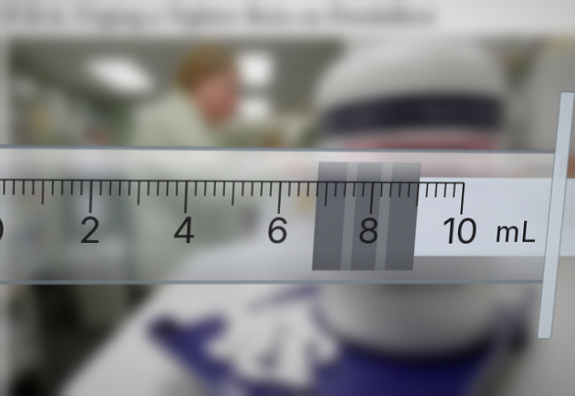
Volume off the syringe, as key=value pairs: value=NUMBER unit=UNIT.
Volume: value=6.8 unit=mL
